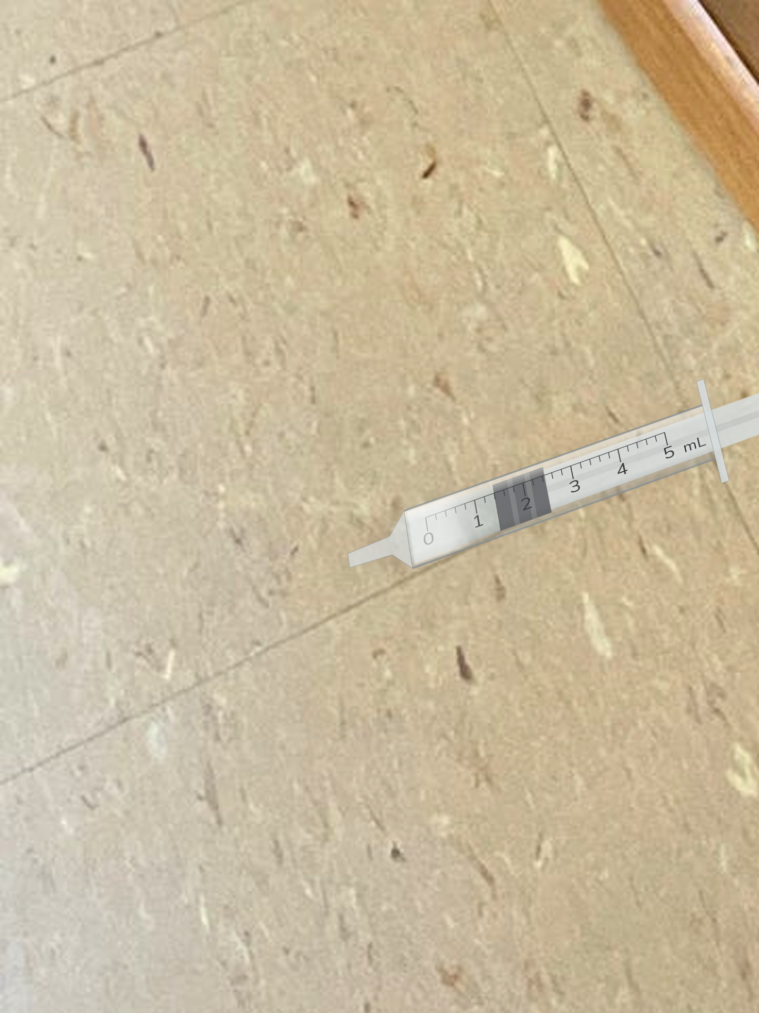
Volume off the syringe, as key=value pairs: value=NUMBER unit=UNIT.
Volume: value=1.4 unit=mL
